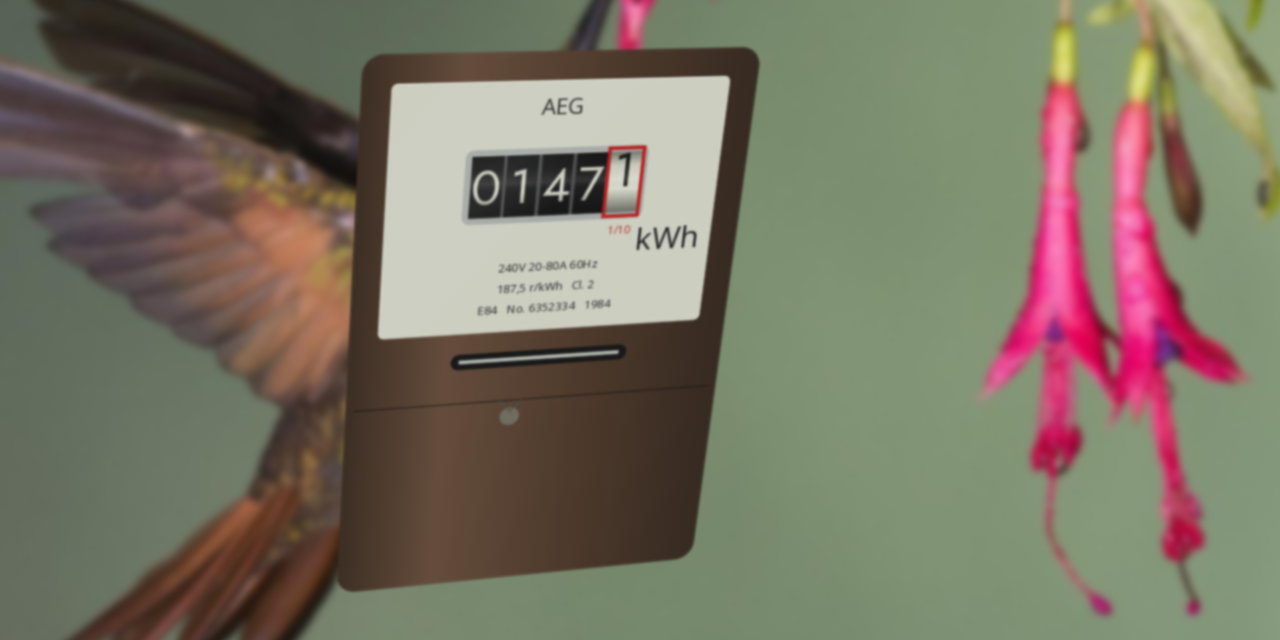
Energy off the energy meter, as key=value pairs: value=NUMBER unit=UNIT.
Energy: value=147.1 unit=kWh
